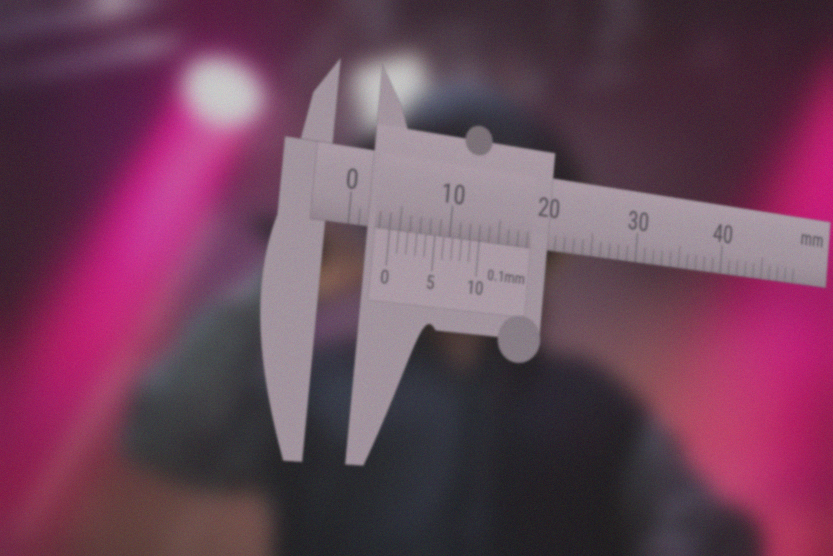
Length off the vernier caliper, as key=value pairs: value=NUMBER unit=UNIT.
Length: value=4.0 unit=mm
